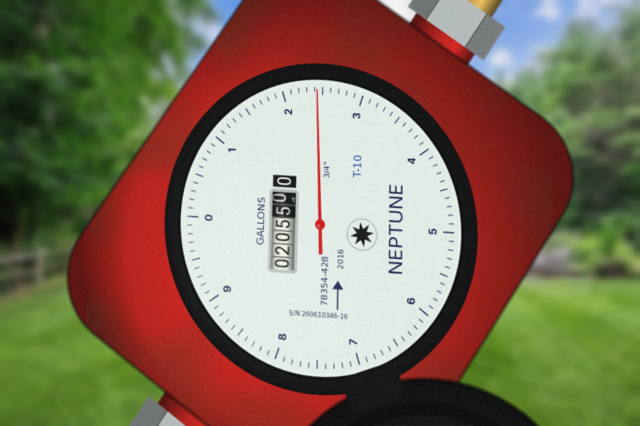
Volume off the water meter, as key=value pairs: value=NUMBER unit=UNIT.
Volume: value=205502.4 unit=gal
